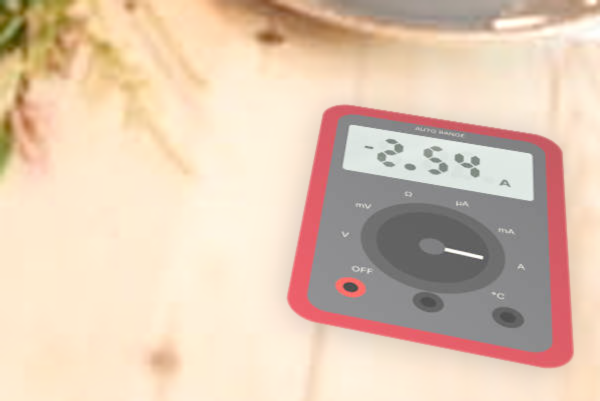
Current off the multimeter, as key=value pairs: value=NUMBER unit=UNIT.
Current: value=-2.54 unit=A
